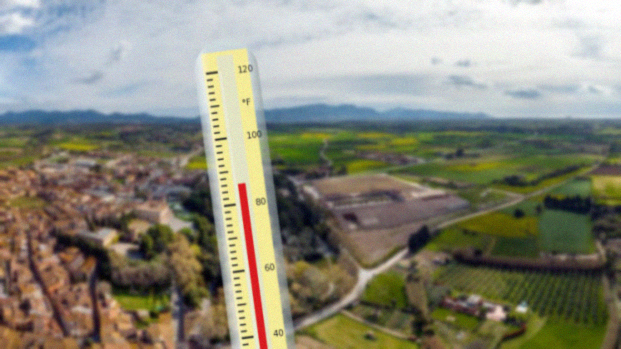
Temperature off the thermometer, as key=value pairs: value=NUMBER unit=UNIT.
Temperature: value=86 unit=°F
